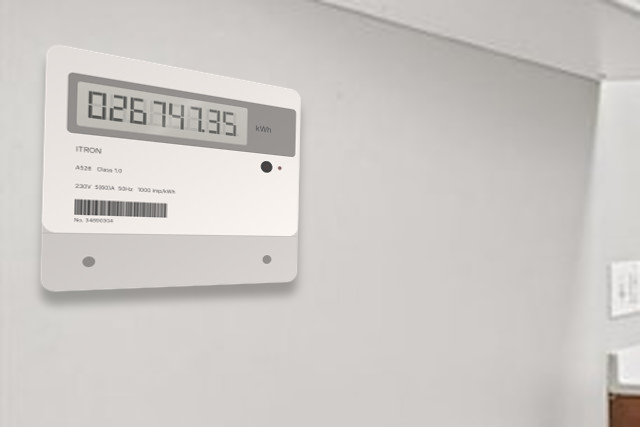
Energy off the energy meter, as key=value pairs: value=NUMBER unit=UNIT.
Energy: value=26747.35 unit=kWh
